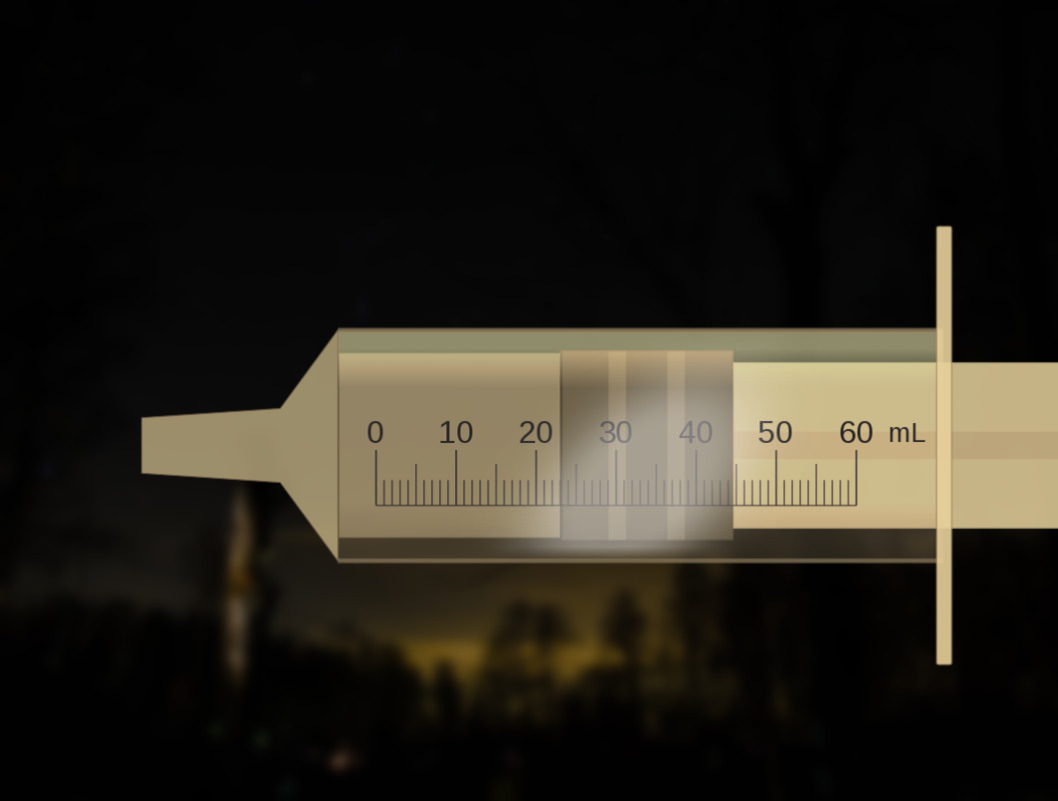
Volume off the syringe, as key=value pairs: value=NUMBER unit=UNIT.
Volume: value=23 unit=mL
